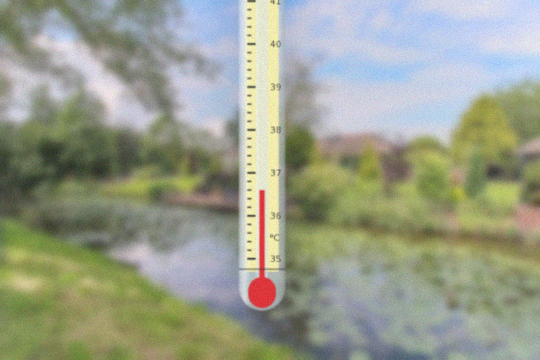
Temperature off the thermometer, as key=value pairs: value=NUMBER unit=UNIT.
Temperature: value=36.6 unit=°C
